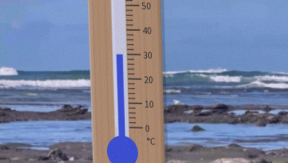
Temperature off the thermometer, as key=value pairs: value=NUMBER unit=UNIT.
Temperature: value=30 unit=°C
